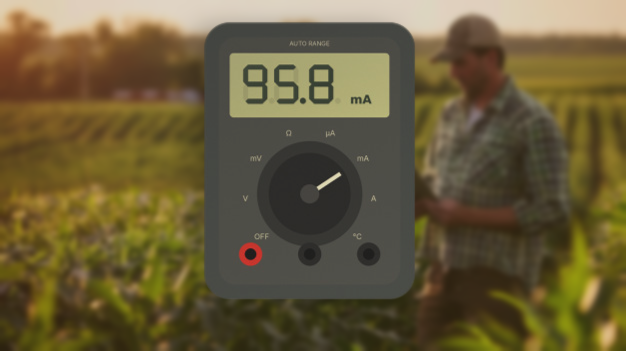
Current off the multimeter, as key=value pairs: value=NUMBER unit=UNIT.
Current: value=95.8 unit=mA
